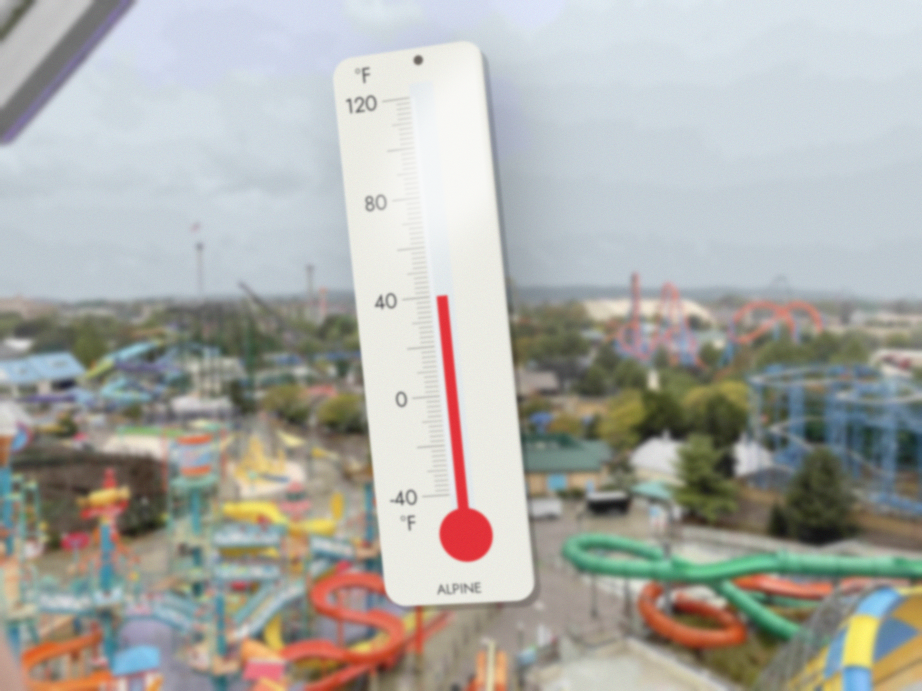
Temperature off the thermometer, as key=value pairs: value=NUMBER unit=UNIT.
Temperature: value=40 unit=°F
